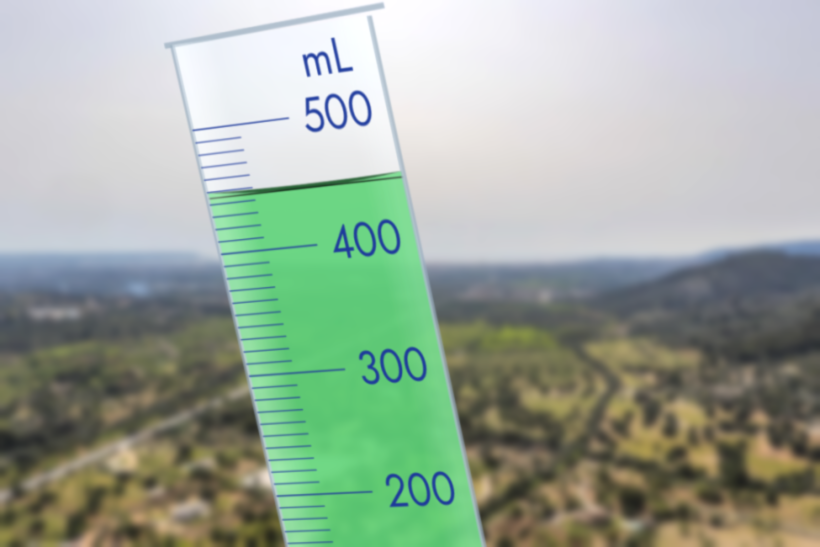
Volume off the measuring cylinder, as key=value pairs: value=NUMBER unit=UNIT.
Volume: value=445 unit=mL
